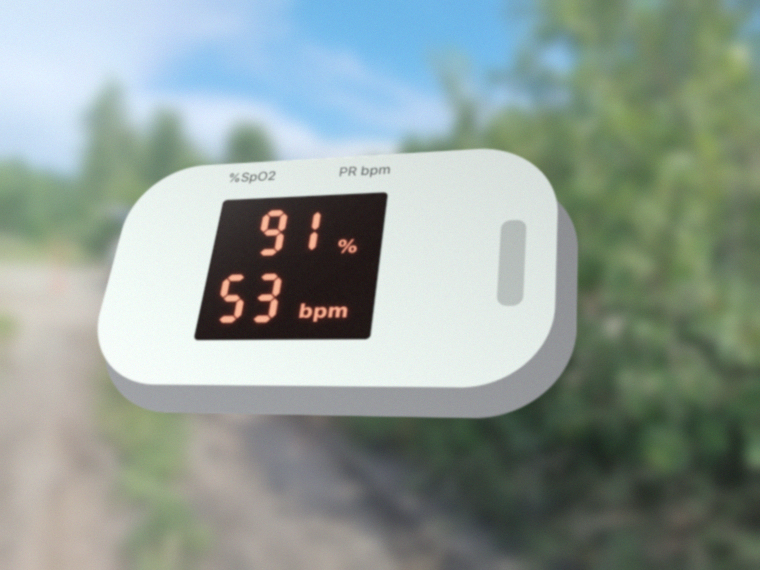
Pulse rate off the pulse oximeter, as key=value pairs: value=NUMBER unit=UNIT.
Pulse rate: value=53 unit=bpm
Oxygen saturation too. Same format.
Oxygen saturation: value=91 unit=%
